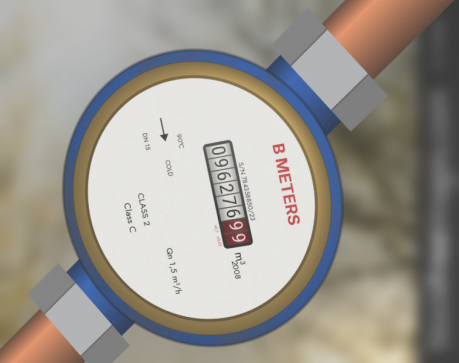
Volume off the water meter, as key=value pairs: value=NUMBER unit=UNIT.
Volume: value=96276.99 unit=m³
